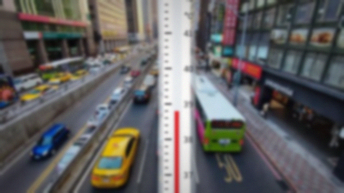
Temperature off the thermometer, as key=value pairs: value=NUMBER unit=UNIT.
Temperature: value=38.8 unit=°C
